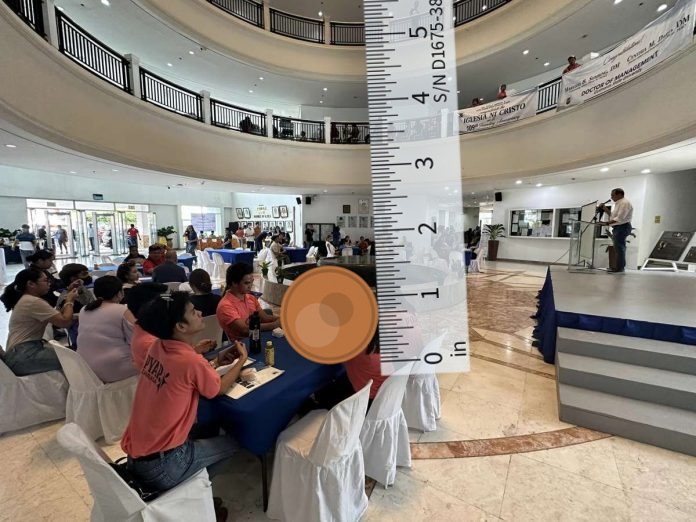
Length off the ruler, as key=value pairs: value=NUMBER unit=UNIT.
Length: value=1.5 unit=in
